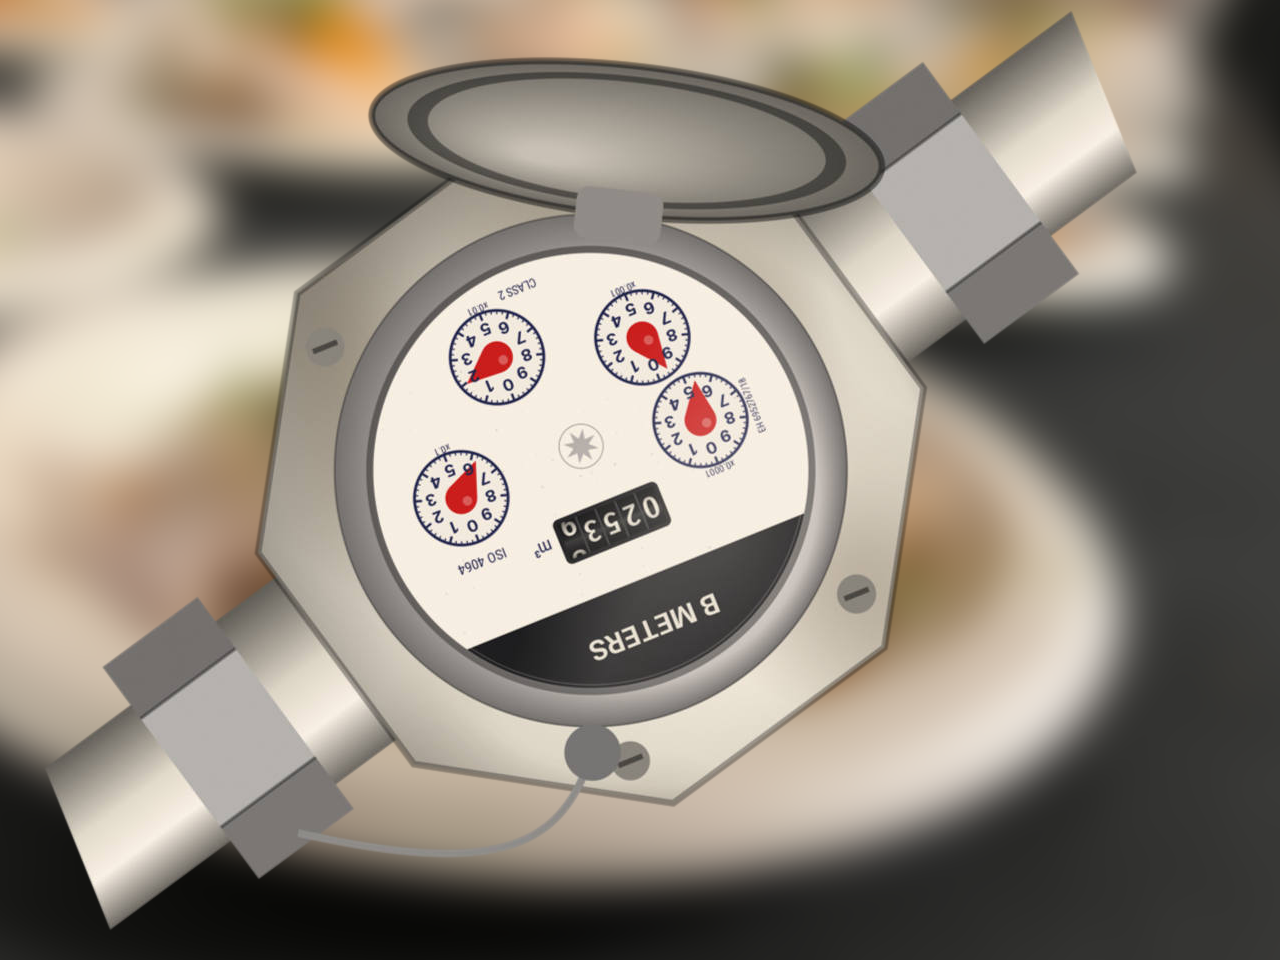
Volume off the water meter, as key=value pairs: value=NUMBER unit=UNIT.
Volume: value=2538.6195 unit=m³
